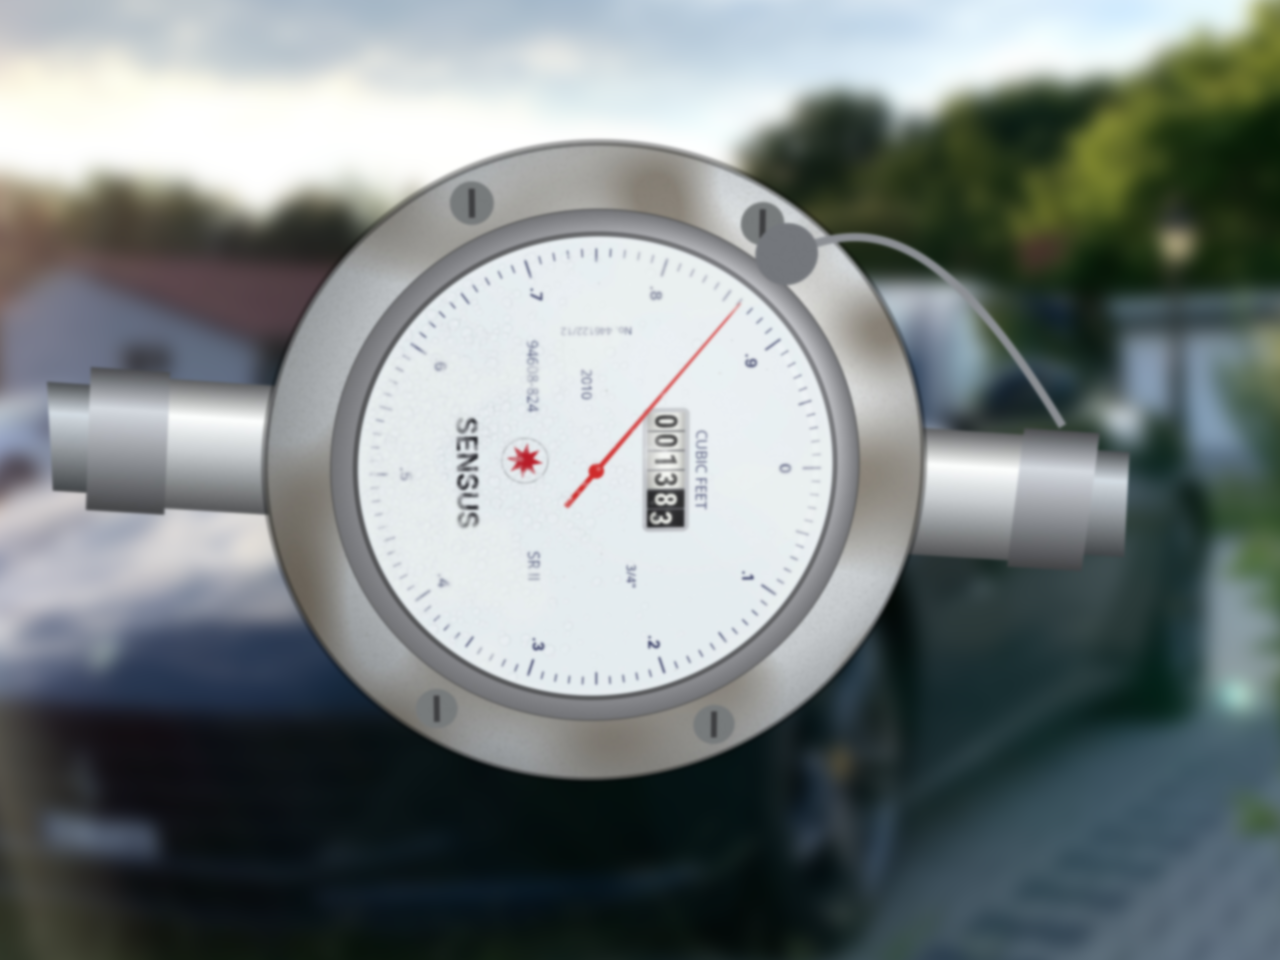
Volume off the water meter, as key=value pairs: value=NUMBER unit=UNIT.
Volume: value=1382.86 unit=ft³
